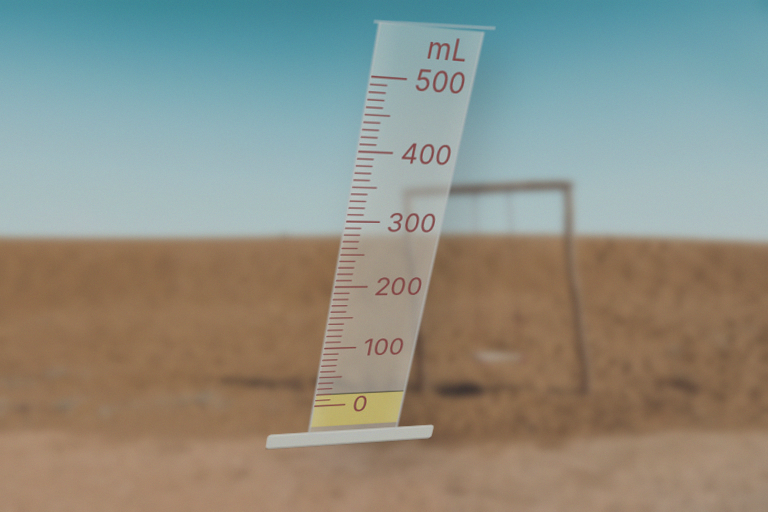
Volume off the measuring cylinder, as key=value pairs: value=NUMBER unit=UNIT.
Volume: value=20 unit=mL
